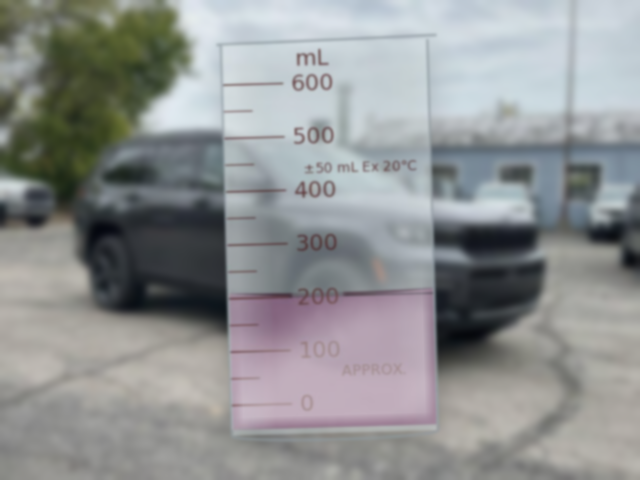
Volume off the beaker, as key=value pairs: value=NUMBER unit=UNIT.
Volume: value=200 unit=mL
